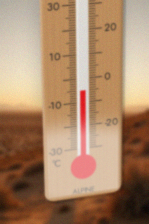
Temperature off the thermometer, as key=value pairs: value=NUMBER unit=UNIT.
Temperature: value=-5 unit=°C
